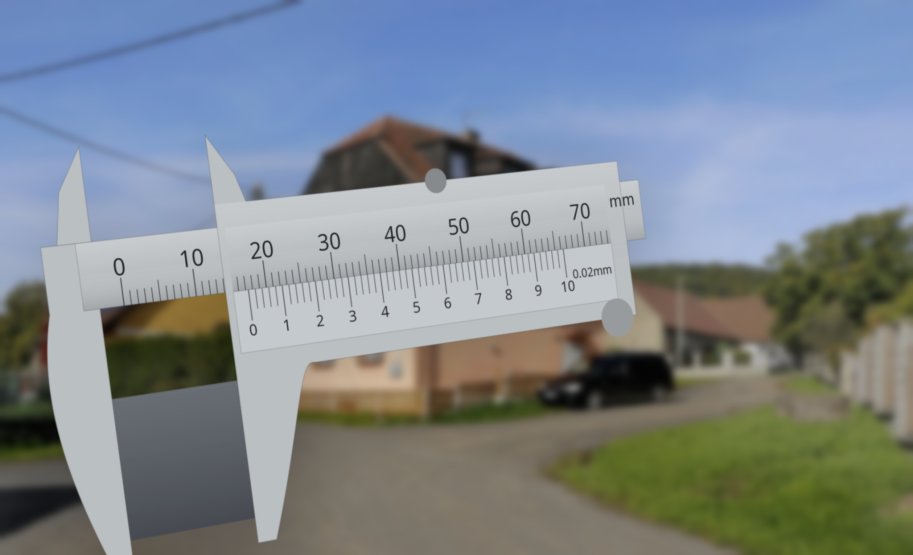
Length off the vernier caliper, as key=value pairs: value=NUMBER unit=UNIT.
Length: value=17.4 unit=mm
